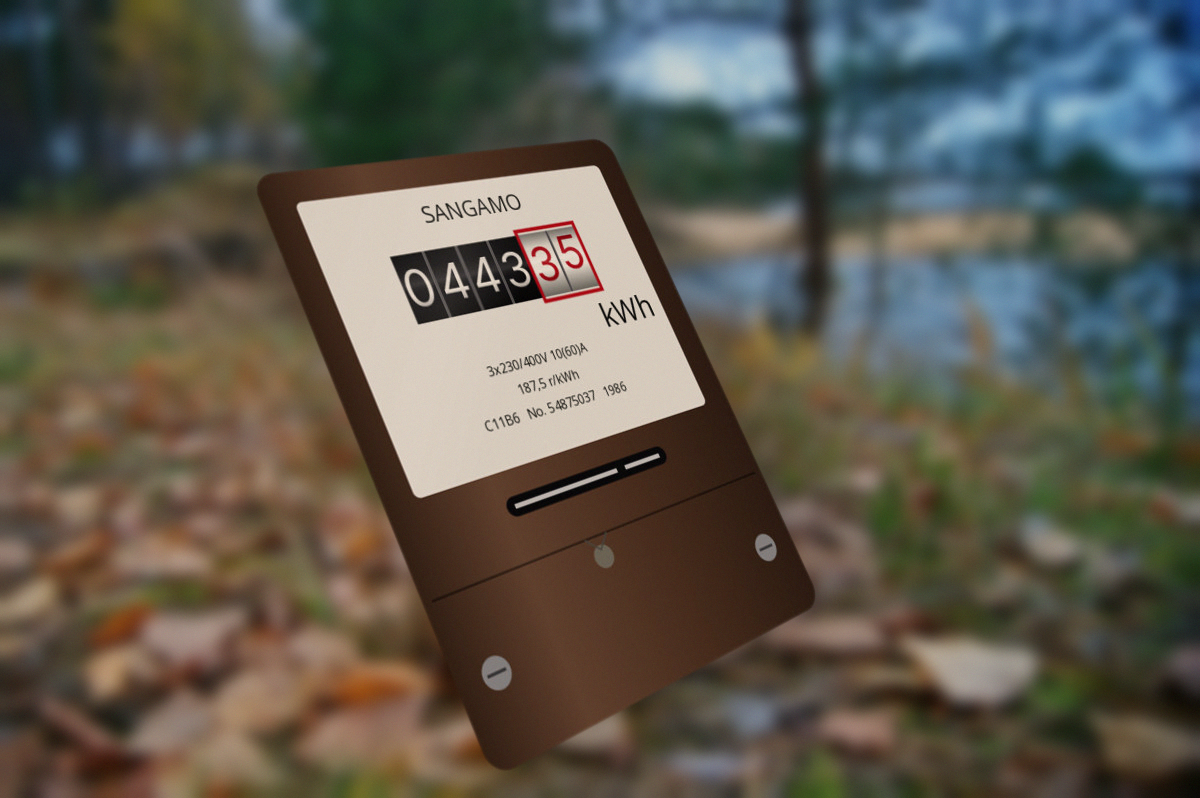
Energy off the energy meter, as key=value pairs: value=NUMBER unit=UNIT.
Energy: value=443.35 unit=kWh
